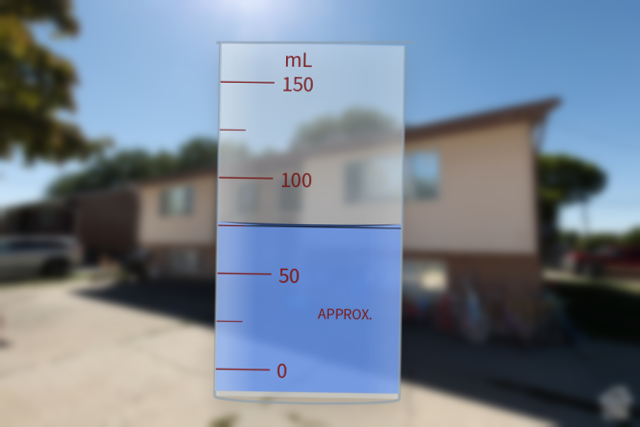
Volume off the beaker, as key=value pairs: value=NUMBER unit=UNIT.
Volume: value=75 unit=mL
